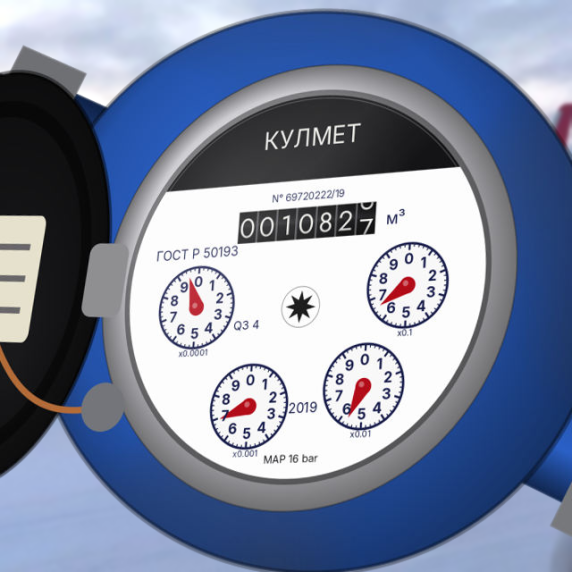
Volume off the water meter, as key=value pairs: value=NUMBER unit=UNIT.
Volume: value=10826.6569 unit=m³
